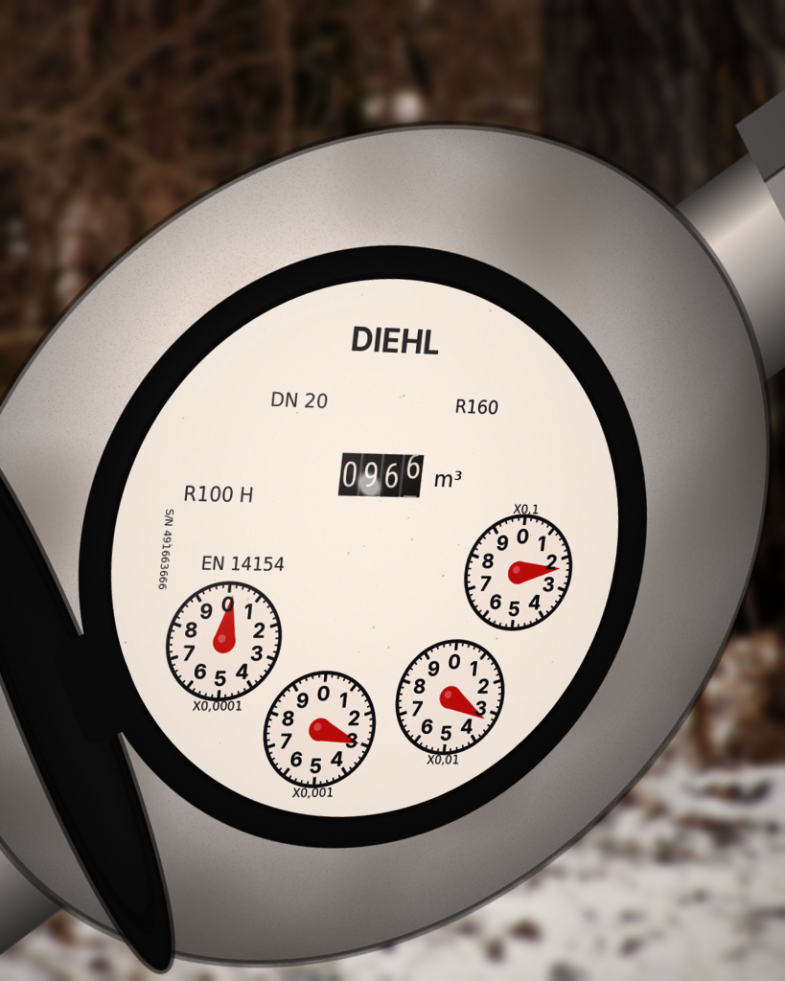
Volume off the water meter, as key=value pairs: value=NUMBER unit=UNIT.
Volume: value=966.2330 unit=m³
